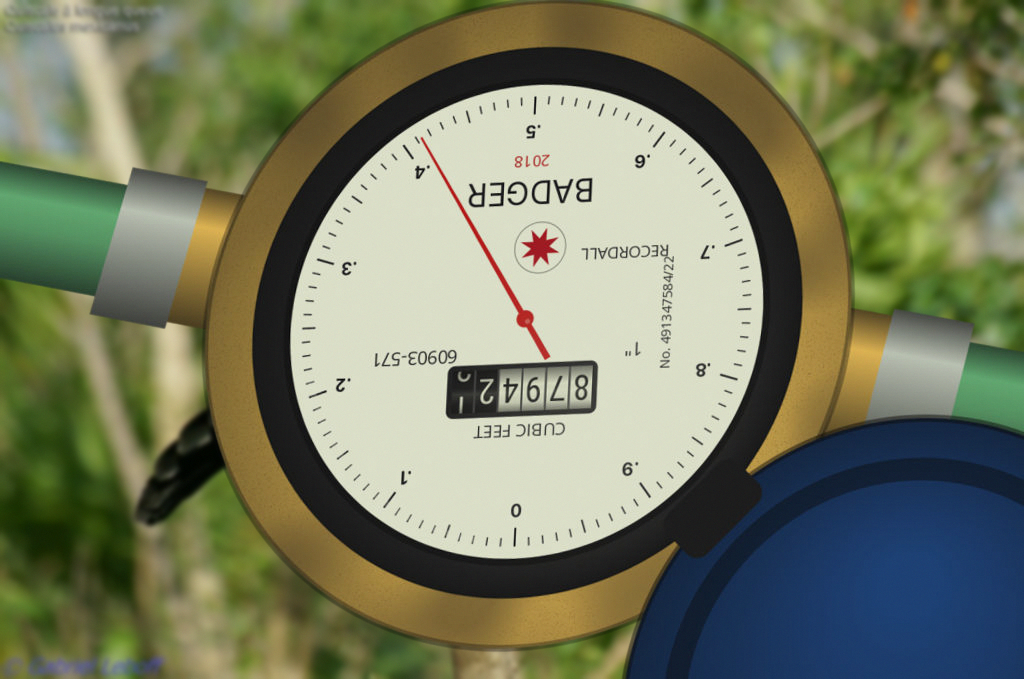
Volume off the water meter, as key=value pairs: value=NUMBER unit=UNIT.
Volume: value=879421.41 unit=ft³
